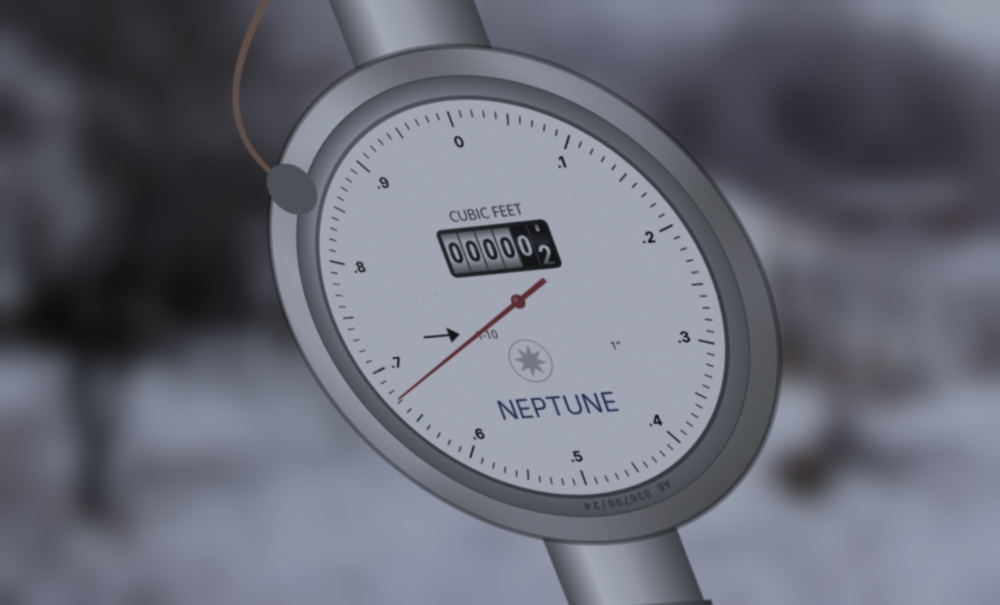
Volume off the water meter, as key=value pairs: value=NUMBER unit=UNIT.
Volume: value=1.67 unit=ft³
